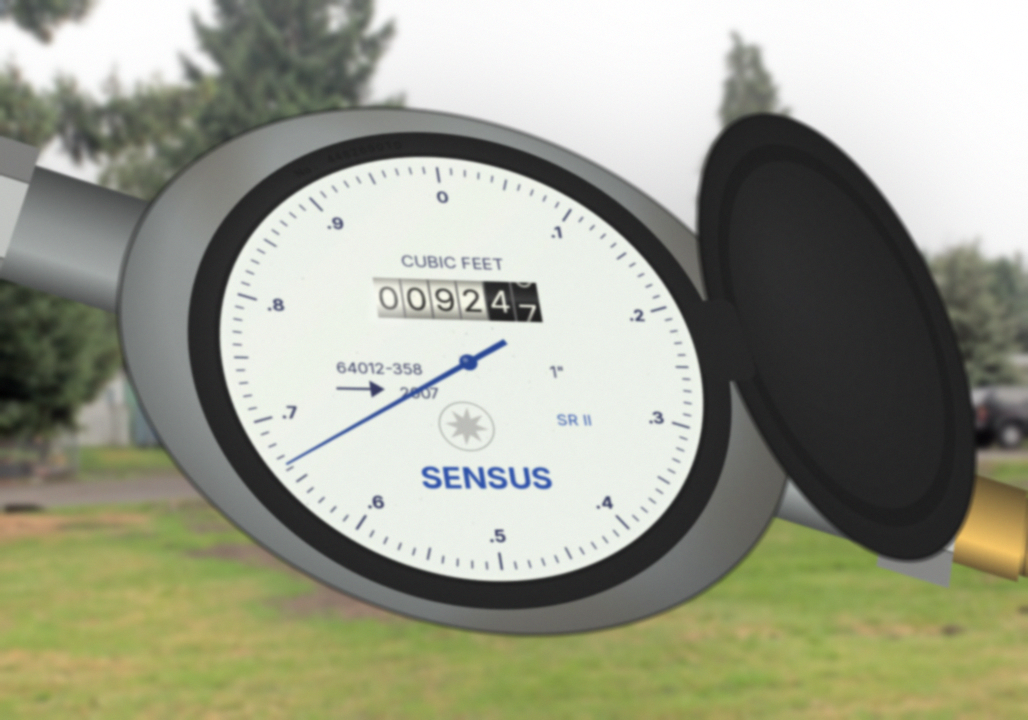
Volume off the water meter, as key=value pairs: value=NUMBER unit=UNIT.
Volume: value=9246.66 unit=ft³
